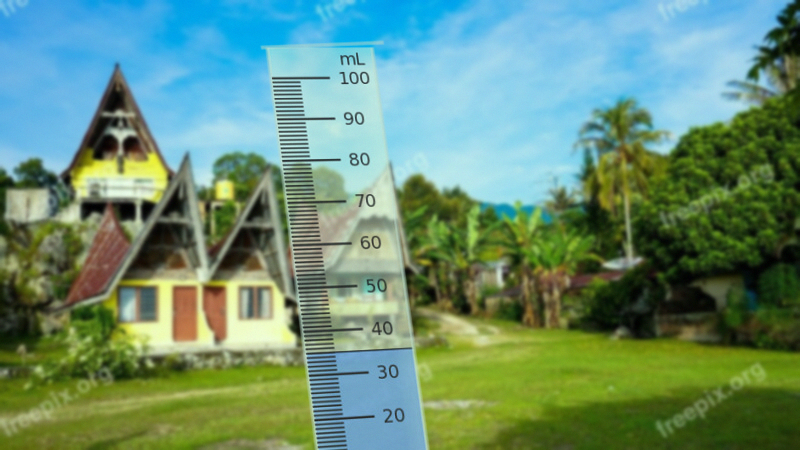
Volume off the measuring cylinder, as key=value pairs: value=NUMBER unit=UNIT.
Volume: value=35 unit=mL
